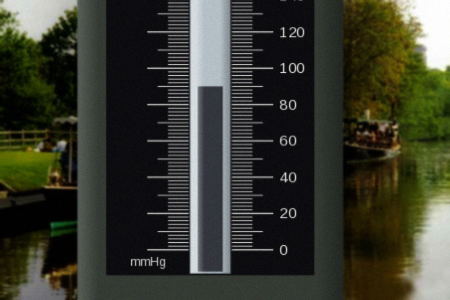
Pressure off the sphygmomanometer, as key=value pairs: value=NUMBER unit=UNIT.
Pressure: value=90 unit=mmHg
